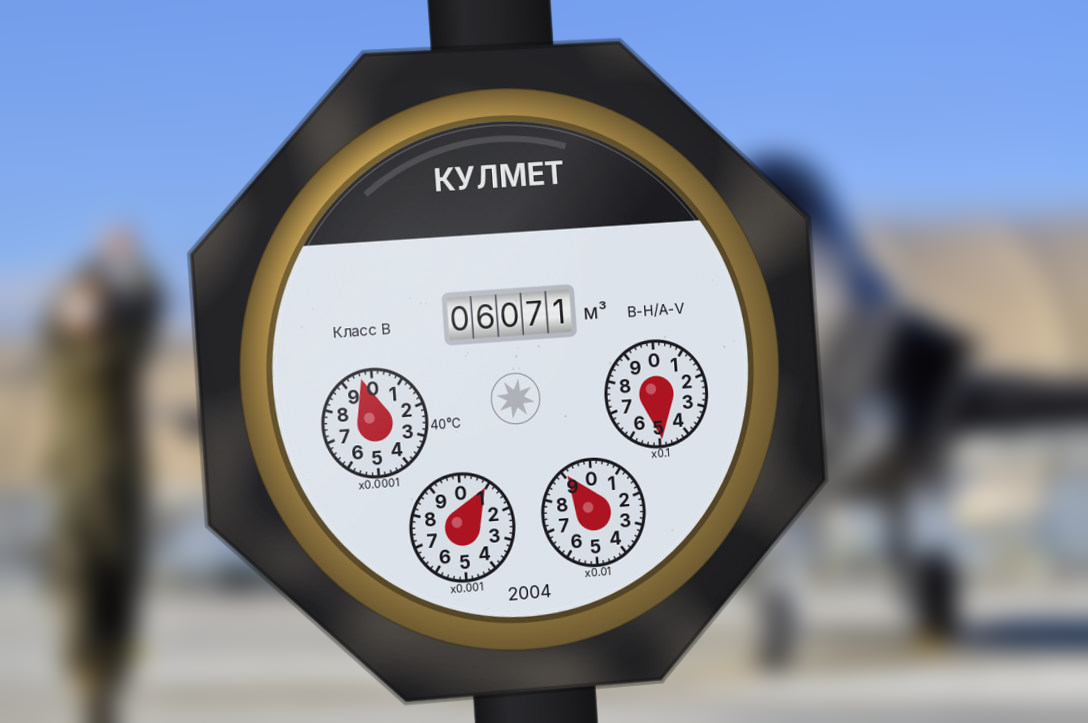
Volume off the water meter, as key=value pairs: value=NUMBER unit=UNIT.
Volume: value=6071.4909 unit=m³
